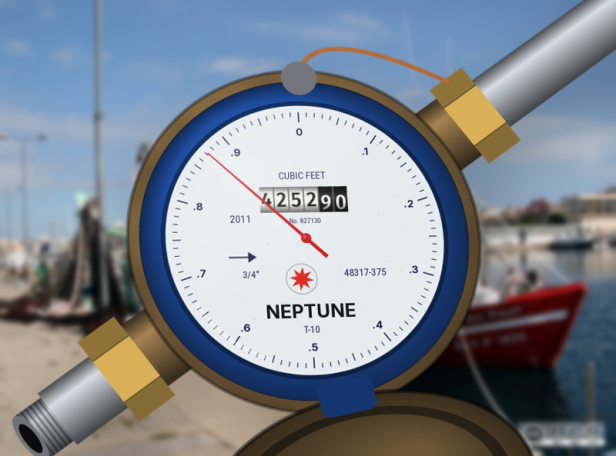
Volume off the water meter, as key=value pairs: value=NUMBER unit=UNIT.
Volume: value=425289.87 unit=ft³
